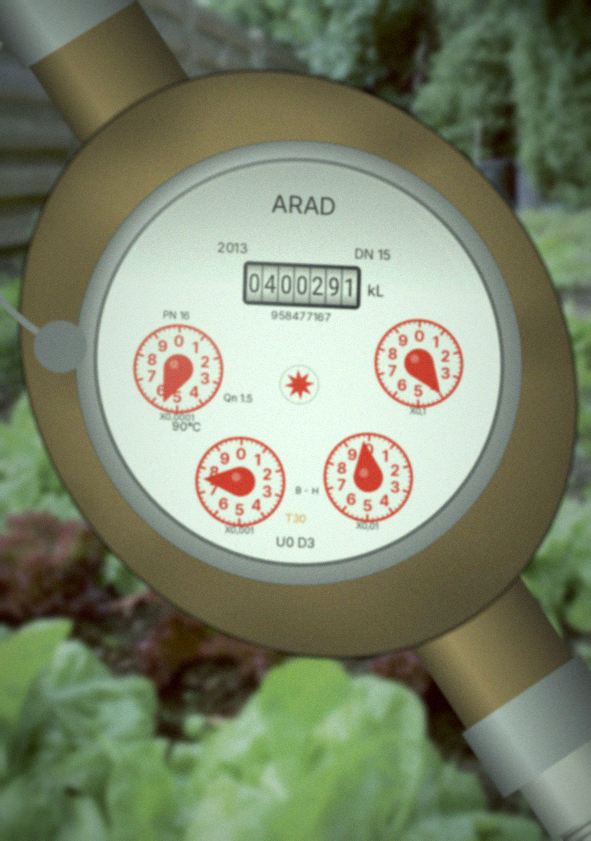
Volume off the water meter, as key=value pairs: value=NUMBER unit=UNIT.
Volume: value=400291.3975 unit=kL
